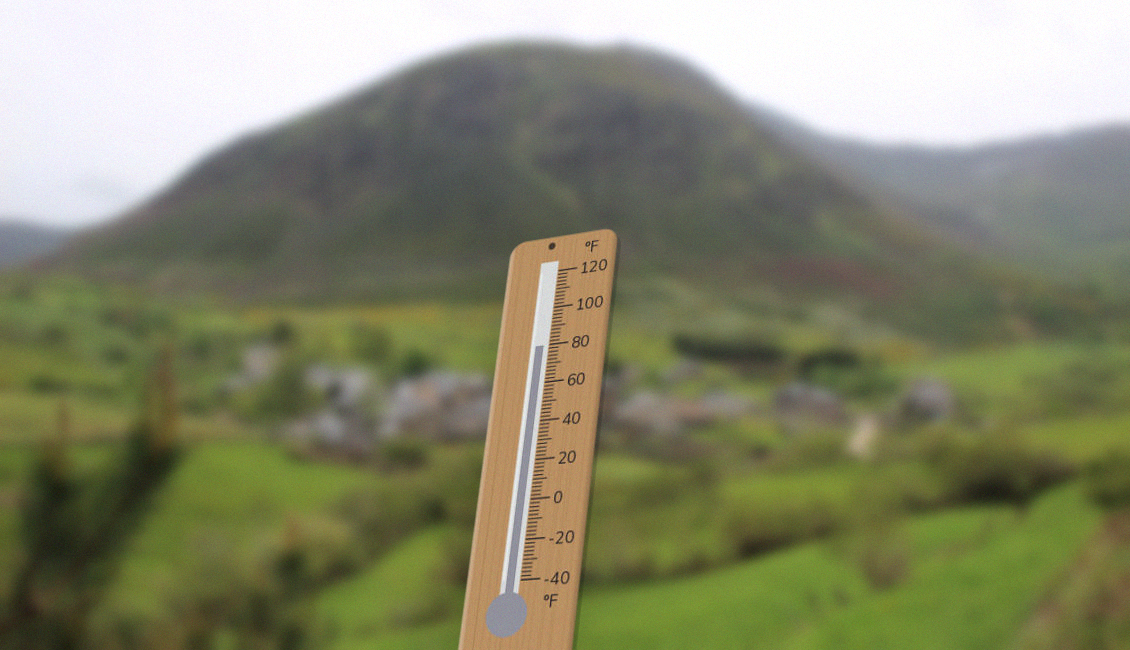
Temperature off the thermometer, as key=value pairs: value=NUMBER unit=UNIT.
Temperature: value=80 unit=°F
